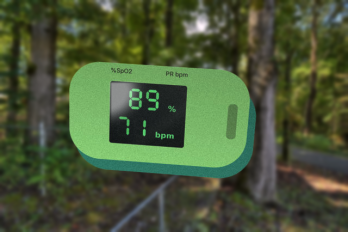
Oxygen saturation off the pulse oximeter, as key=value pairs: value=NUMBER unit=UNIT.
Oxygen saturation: value=89 unit=%
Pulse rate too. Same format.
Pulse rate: value=71 unit=bpm
